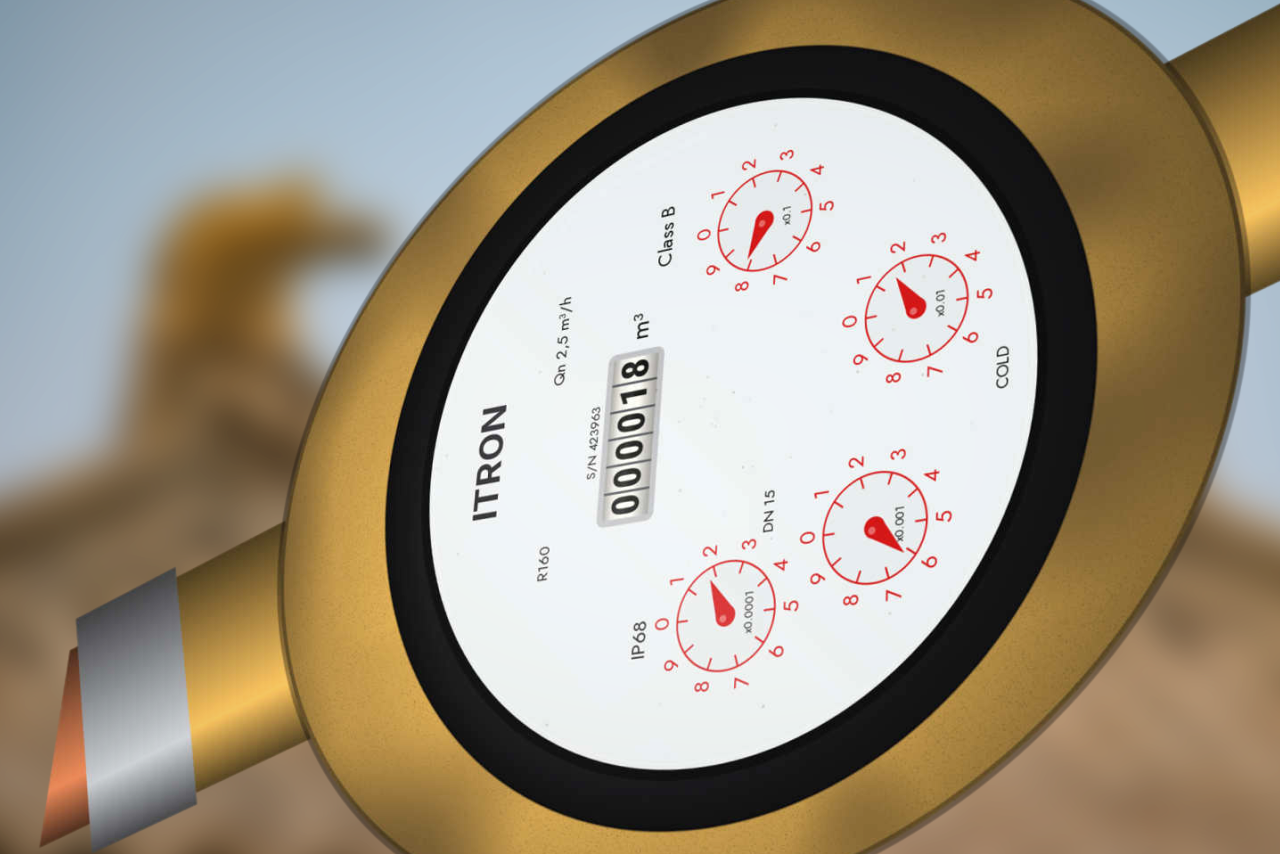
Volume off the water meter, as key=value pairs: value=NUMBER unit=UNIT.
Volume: value=18.8161 unit=m³
